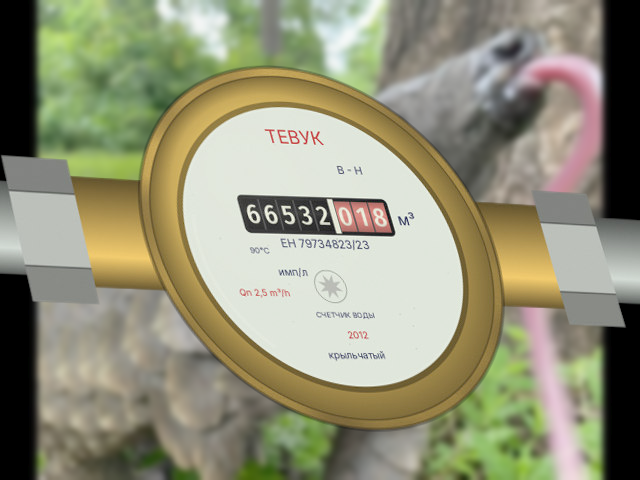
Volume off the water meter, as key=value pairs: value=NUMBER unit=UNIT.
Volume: value=66532.018 unit=m³
